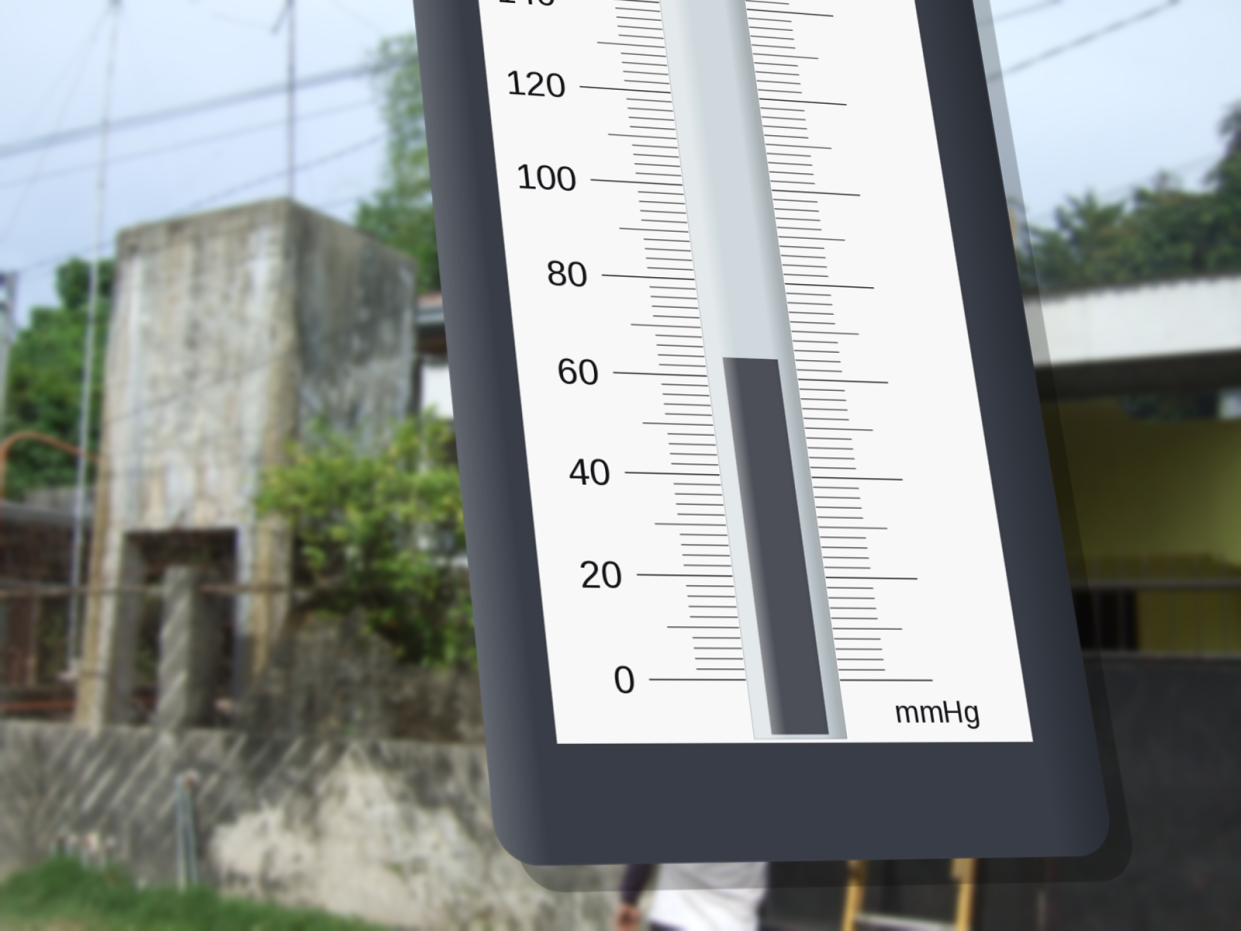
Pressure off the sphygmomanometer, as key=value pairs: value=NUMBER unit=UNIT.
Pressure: value=64 unit=mmHg
